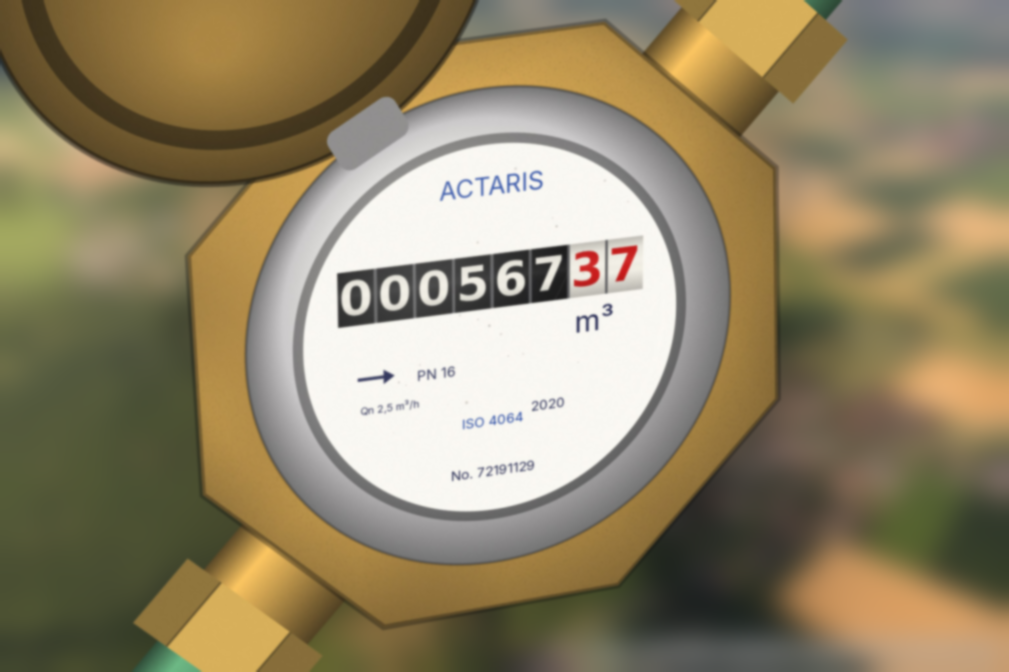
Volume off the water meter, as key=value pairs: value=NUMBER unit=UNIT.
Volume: value=567.37 unit=m³
